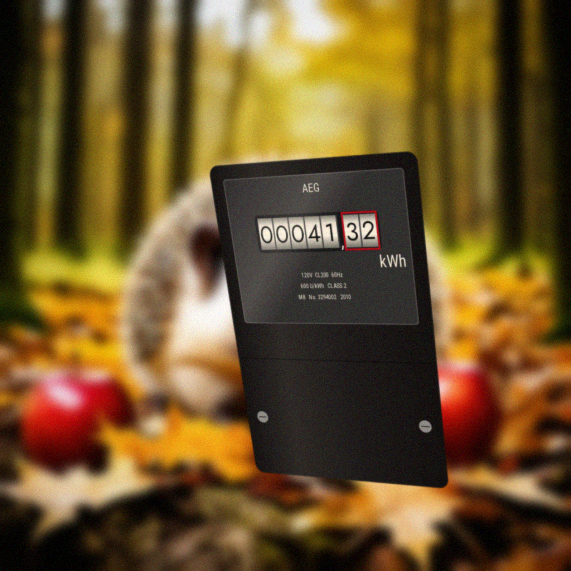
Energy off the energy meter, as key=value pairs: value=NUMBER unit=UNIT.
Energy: value=41.32 unit=kWh
